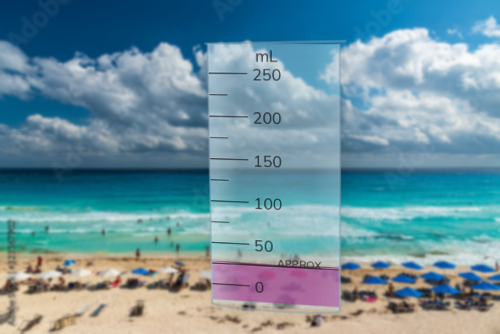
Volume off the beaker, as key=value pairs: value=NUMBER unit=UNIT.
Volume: value=25 unit=mL
